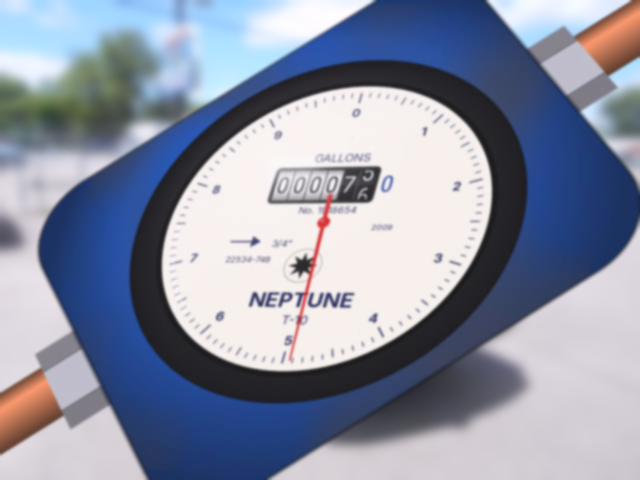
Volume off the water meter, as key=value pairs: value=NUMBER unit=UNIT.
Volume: value=754.9 unit=gal
